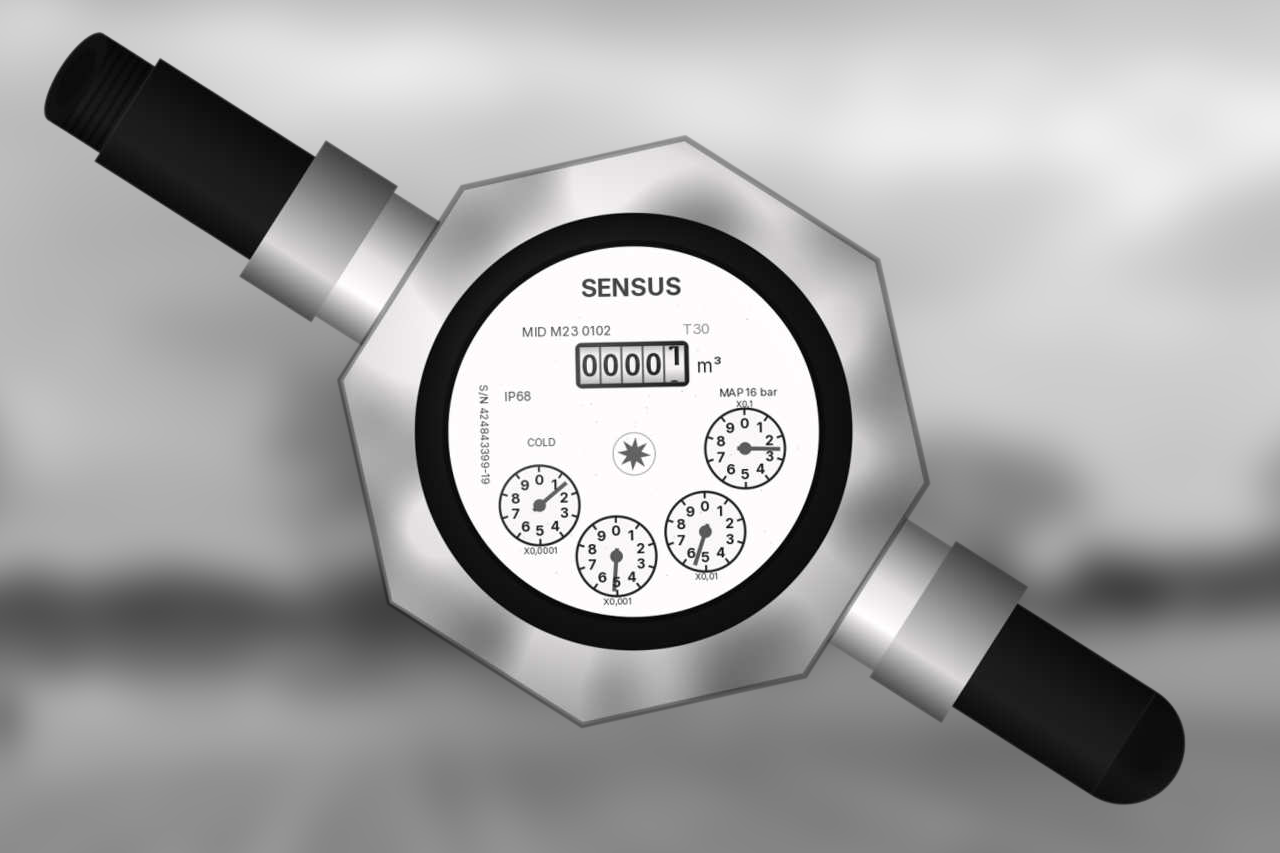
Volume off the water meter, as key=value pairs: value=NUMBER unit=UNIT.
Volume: value=1.2551 unit=m³
